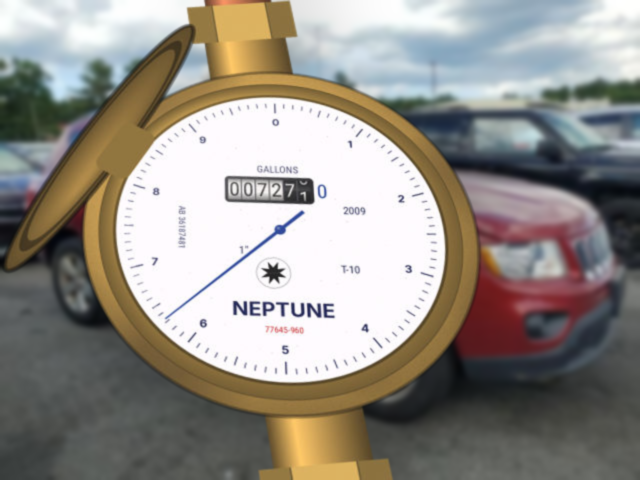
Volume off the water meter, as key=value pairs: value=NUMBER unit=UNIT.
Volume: value=72706.3 unit=gal
